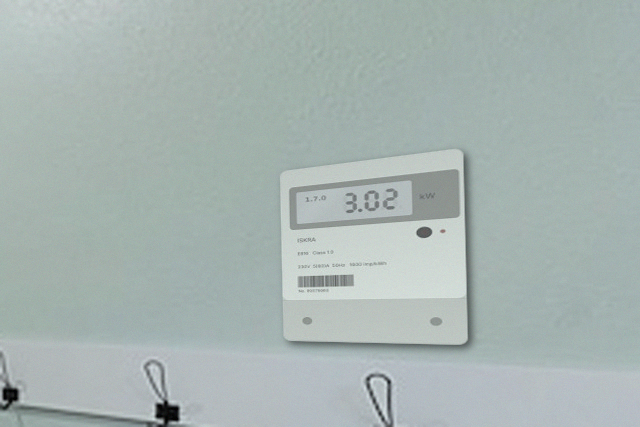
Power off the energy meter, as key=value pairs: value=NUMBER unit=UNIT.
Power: value=3.02 unit=kW
